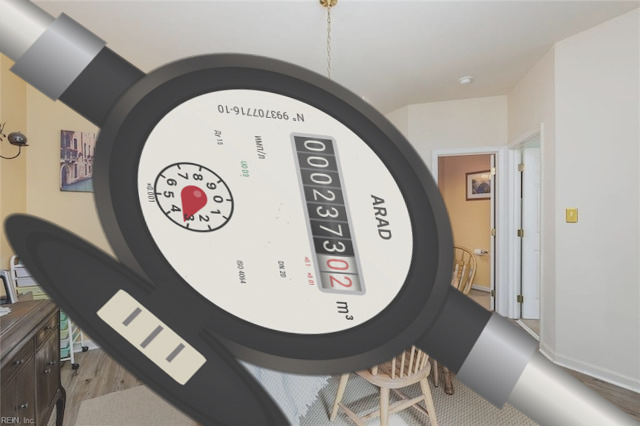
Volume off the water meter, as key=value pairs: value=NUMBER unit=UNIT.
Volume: value=2373.023 unit=m³
